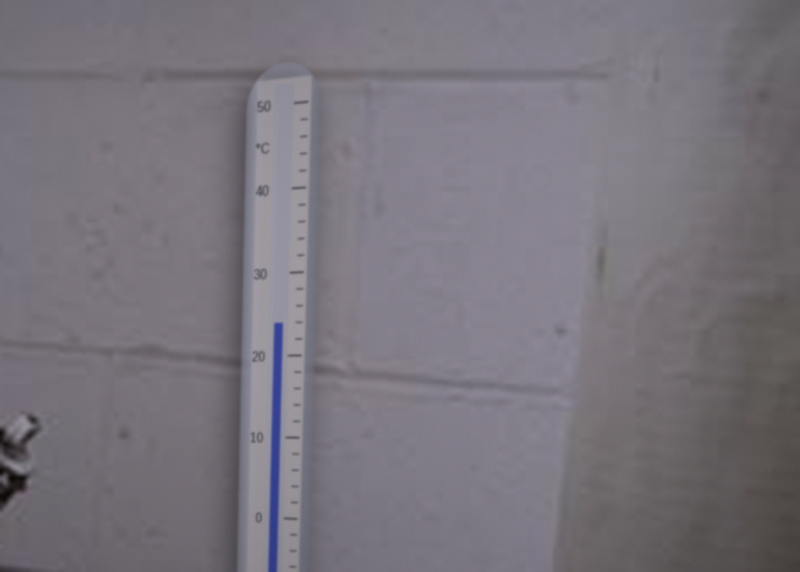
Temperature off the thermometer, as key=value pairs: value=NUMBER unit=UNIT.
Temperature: value=24 unit=°C
